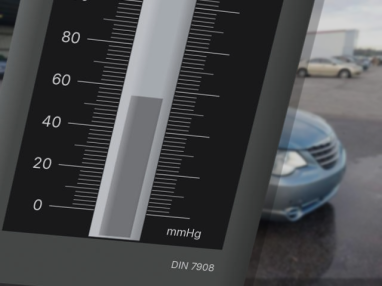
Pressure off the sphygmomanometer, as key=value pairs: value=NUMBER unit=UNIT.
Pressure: value=56 unit=mmHg
